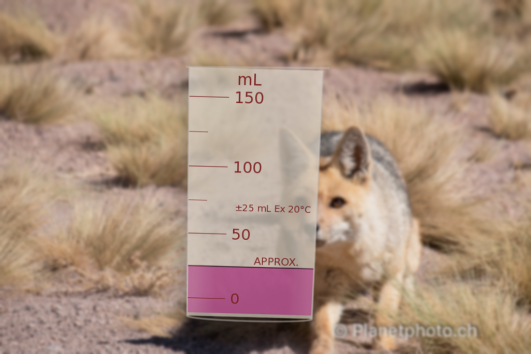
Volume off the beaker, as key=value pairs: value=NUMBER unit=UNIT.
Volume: value=25 unit=mL
